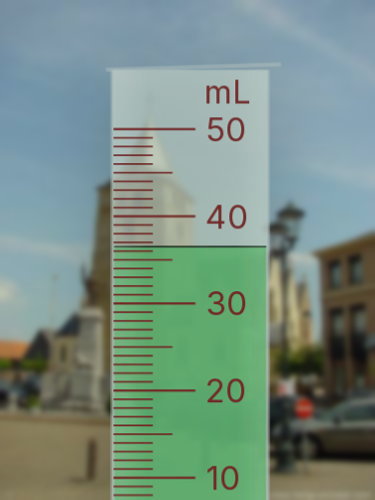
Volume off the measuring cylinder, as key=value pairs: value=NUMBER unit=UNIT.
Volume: value=36.5 unit=mL
